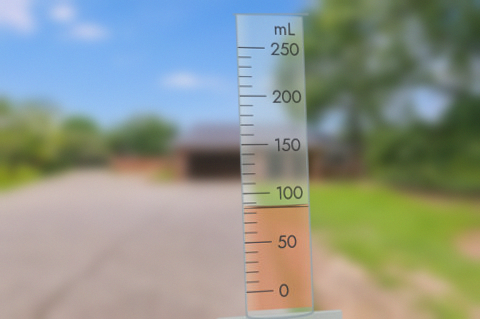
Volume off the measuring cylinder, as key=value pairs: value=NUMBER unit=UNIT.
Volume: value=85 unit=mL
